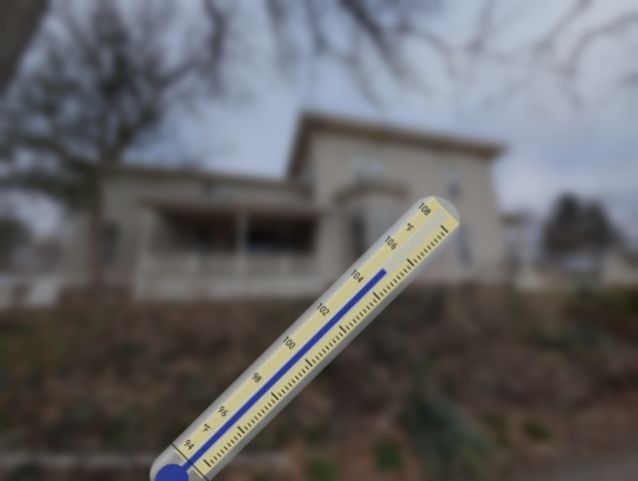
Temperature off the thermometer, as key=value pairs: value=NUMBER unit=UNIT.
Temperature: value=105 unit=°F
